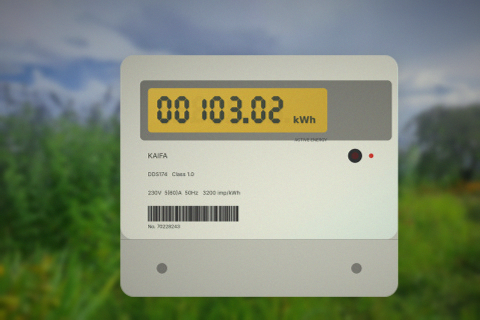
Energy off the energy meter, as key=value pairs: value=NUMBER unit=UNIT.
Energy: value=103.02 unit=kWh
